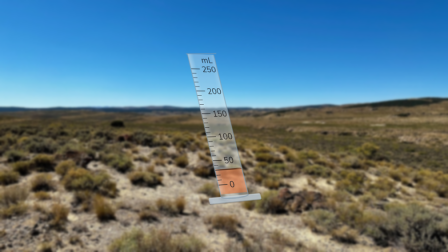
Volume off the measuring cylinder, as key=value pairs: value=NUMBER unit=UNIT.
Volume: value=30 unit=mL
